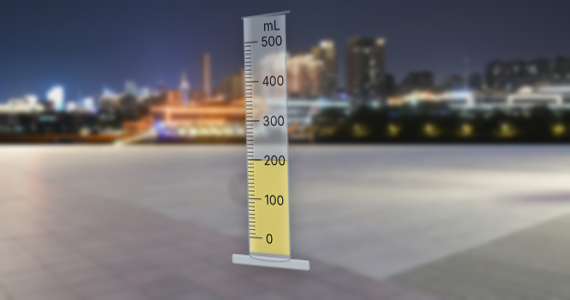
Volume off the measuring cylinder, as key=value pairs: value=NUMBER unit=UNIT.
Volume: value=200 unit=mL
